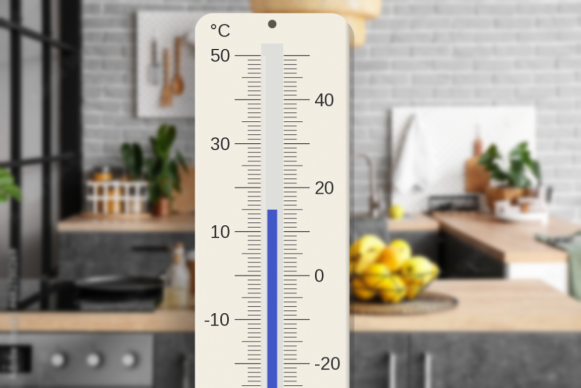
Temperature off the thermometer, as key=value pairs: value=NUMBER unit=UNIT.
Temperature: value=15 unit=°C
